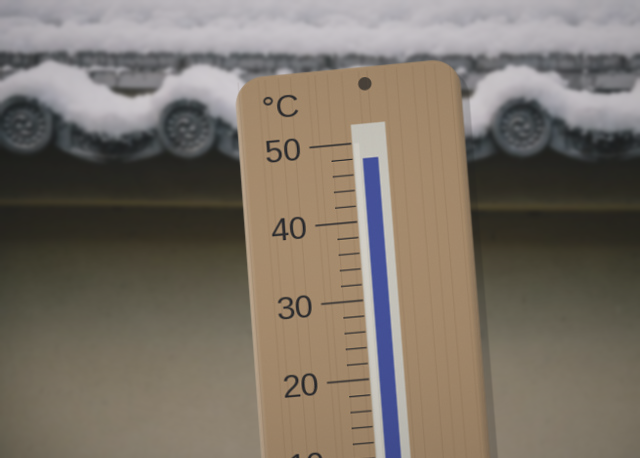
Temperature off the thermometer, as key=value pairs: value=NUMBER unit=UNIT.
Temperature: value=48 unit=°C
